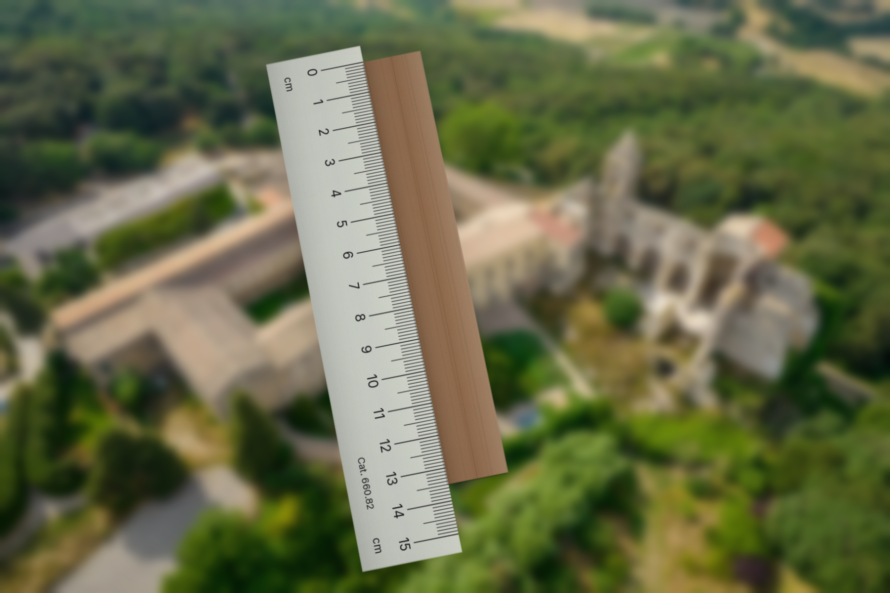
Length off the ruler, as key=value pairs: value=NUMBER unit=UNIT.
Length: value=13.5 unit=cm
